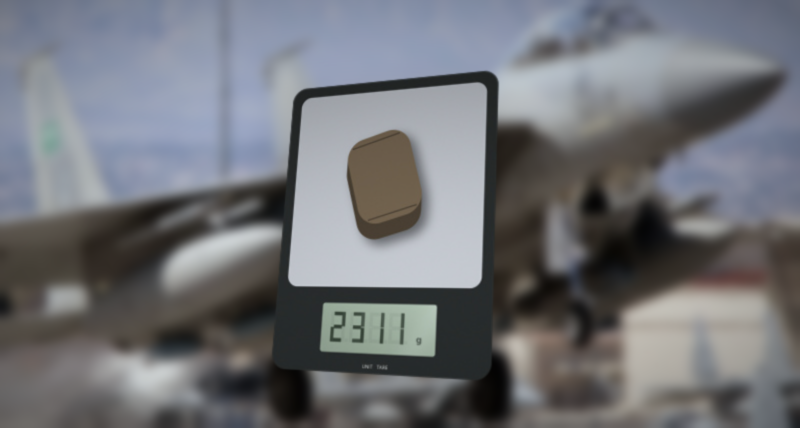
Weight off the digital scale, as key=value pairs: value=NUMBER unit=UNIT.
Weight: value=2311 unit=g
